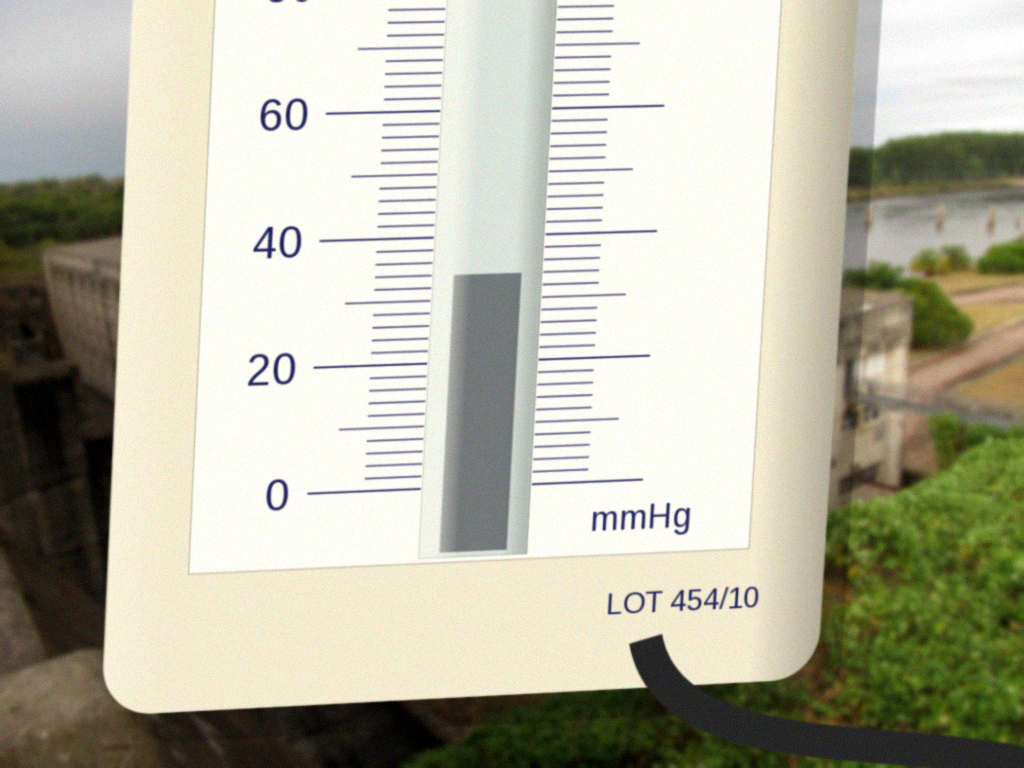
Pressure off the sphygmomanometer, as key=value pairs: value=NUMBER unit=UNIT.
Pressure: value=34 unit=mmHg
